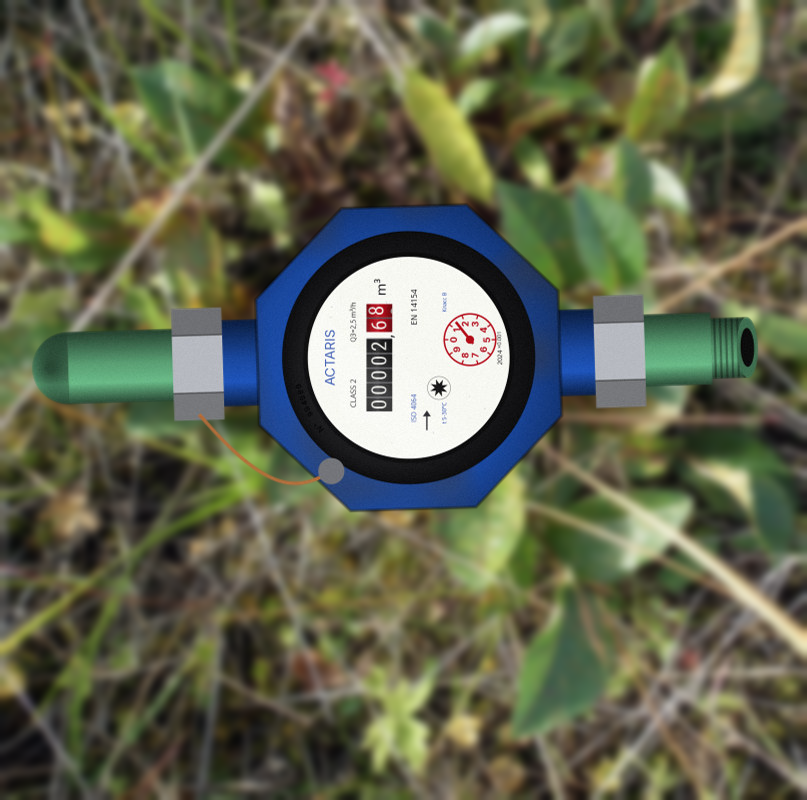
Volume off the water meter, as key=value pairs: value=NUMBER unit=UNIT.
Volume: value=2.681 unit=m³
